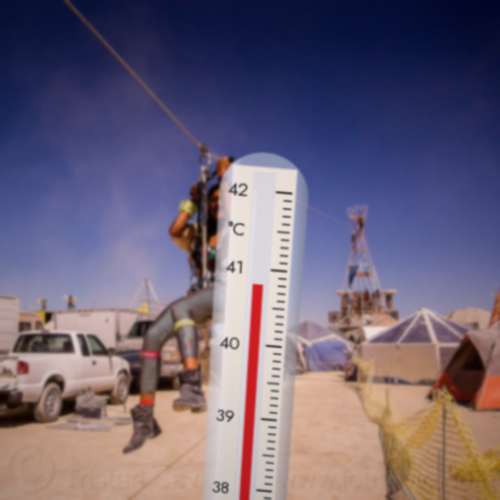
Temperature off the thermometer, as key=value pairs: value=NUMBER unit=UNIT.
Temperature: value=40.8 unit=°C
